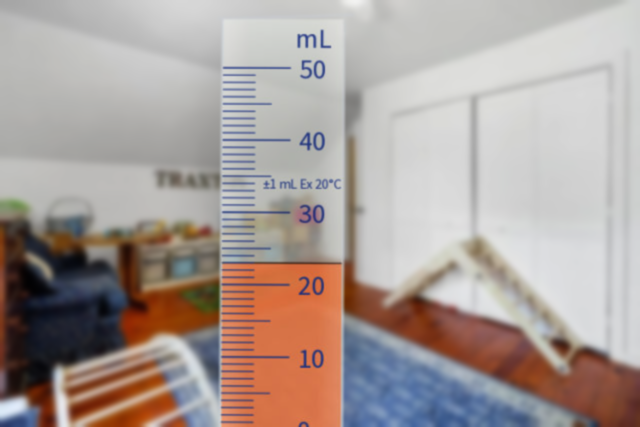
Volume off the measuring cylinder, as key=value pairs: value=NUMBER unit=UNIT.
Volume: value=23 unit=mL
